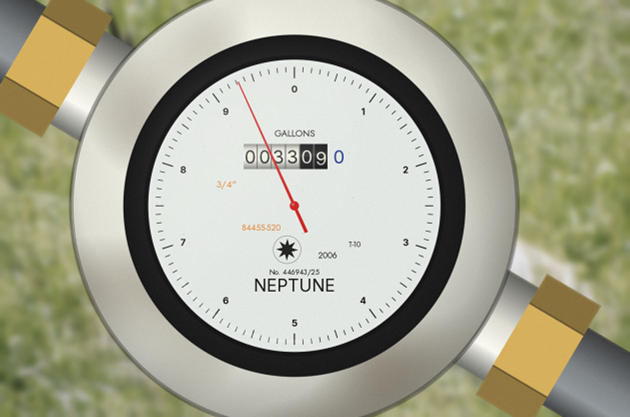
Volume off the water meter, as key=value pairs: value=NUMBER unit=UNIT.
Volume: value=33089.3 unit=gal
